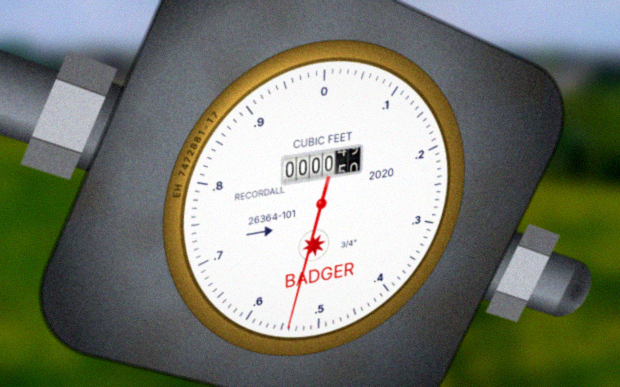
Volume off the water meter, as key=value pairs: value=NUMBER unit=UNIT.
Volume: value=49.54 unit=ft³
